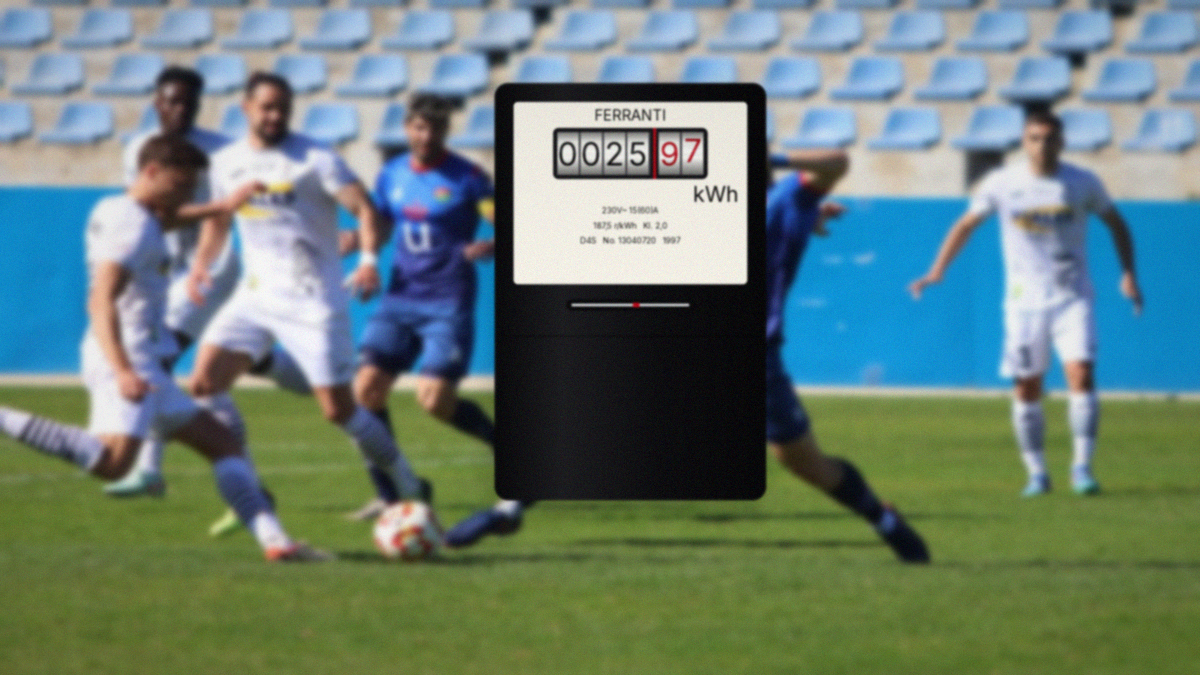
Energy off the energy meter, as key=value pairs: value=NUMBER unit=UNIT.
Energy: value=25.97 unit=kWh
